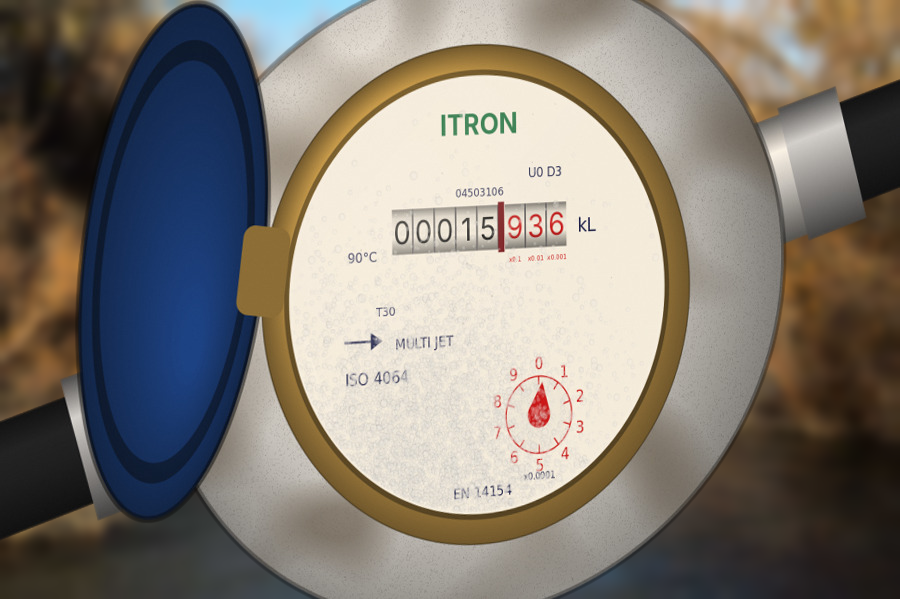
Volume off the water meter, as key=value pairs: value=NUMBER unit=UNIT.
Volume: value=15.9360 unit=kL
